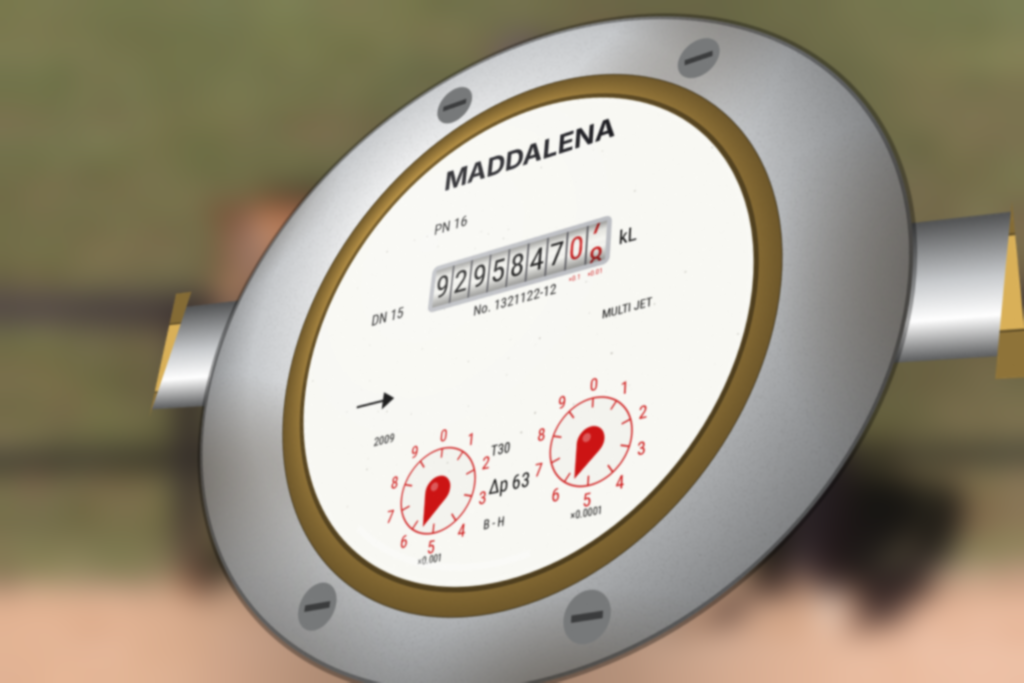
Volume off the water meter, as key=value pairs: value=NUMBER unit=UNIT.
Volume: value=9295847.0755 unit=kL
